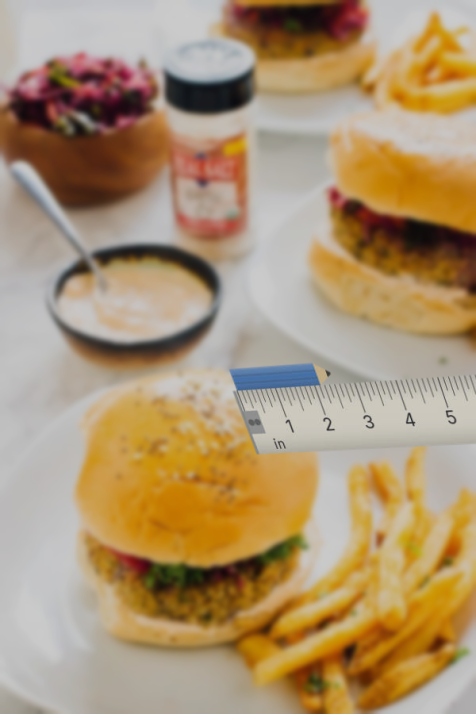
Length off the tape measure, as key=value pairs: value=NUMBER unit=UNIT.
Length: value=2.5 unit=in
